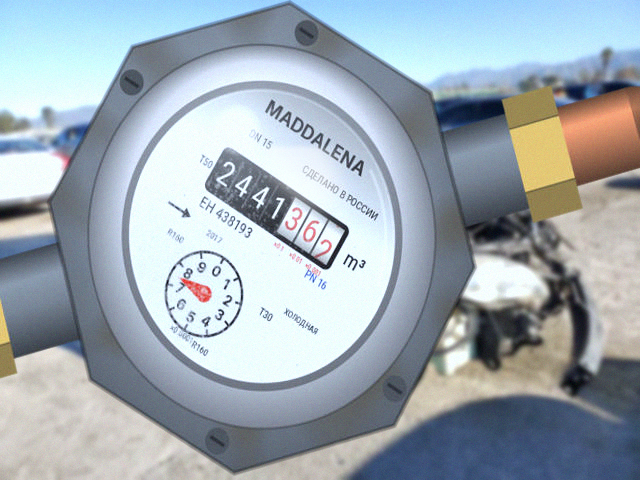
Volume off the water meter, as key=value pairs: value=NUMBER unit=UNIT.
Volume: value=2441.3617 unit=m³
